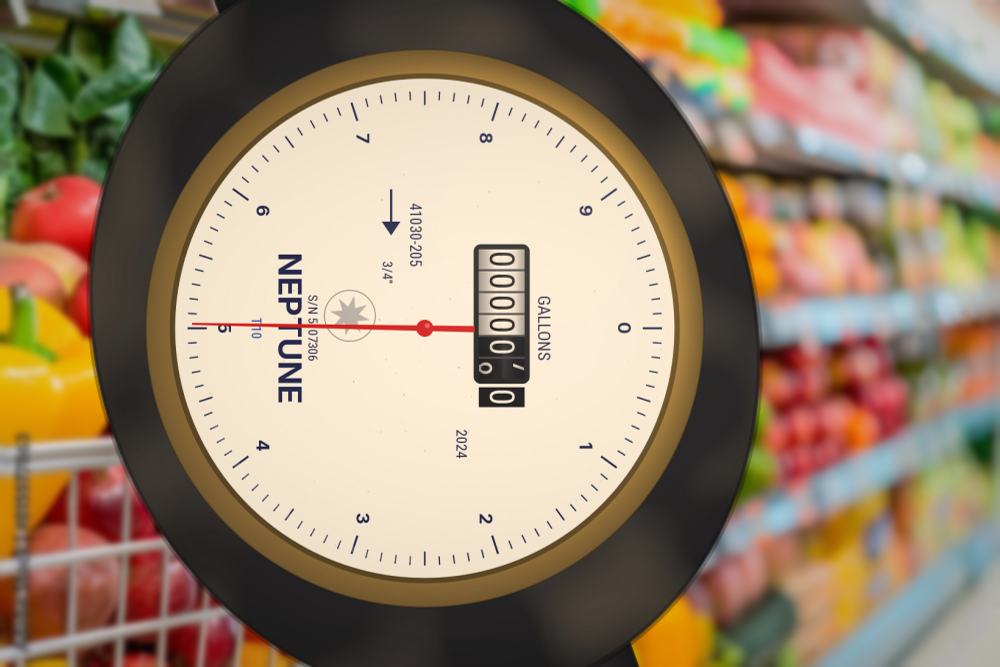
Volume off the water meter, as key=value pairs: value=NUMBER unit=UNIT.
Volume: value=75.0 unit=gal
